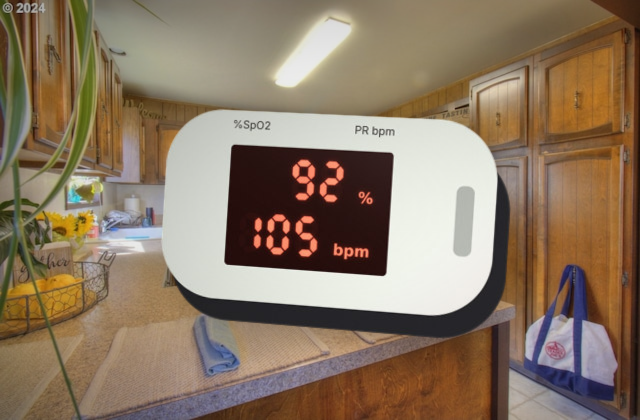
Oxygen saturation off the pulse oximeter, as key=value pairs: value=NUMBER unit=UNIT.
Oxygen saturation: value=92 unit=%
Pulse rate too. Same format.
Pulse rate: value=105 unit=bpm
